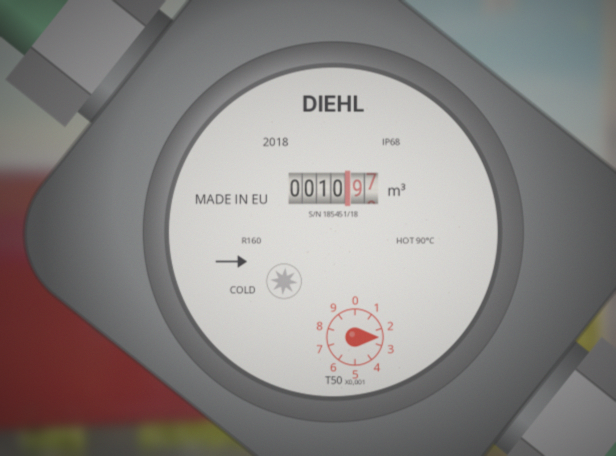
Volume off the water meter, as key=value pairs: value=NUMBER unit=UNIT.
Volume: value=10.972 unit=m³
